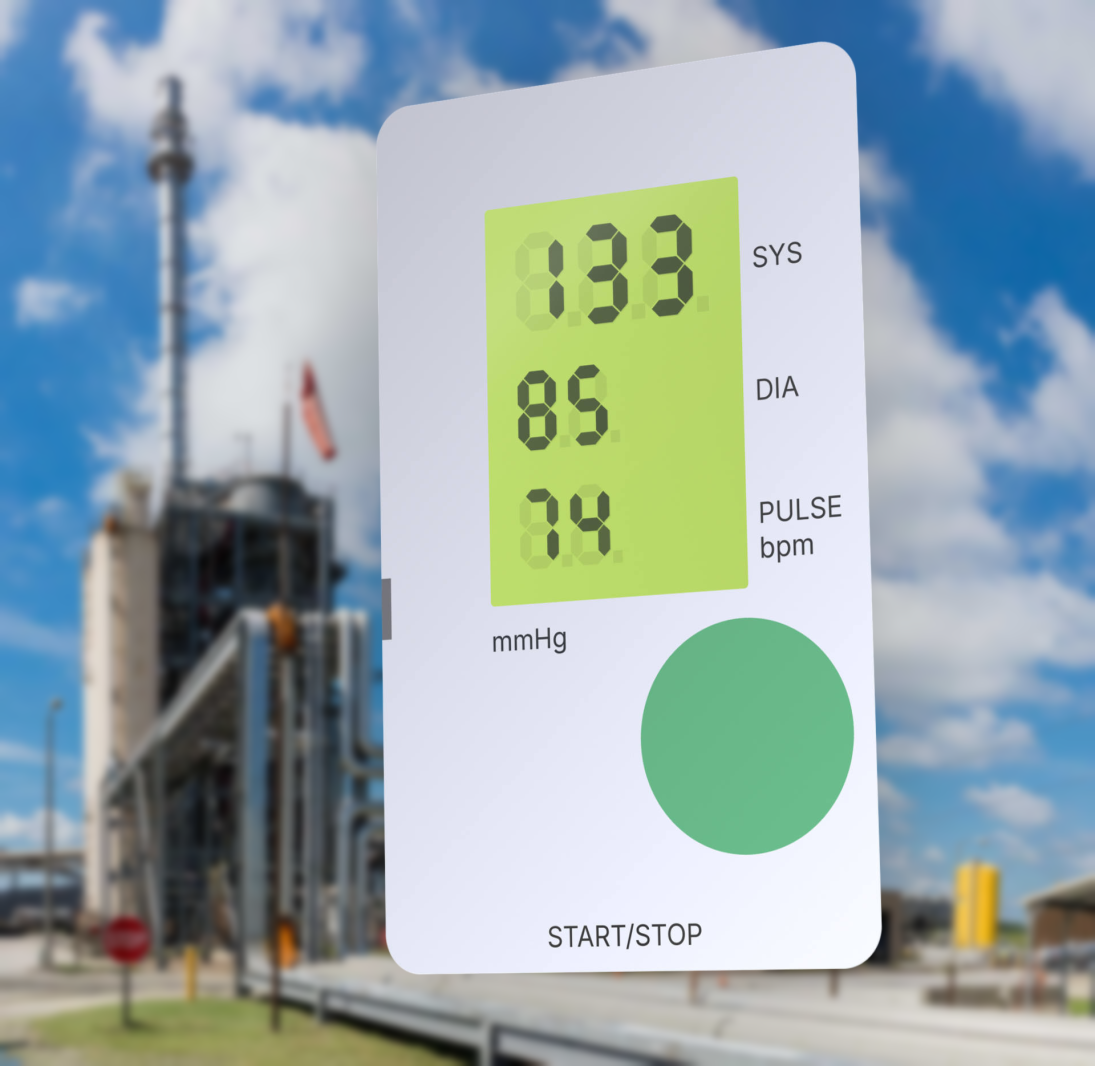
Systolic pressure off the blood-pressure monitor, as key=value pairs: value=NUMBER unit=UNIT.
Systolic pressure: value=133 unit=mmHg
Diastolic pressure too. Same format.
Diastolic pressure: value=85 unit=mmHg
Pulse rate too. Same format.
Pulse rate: value=74 unit=bpm
